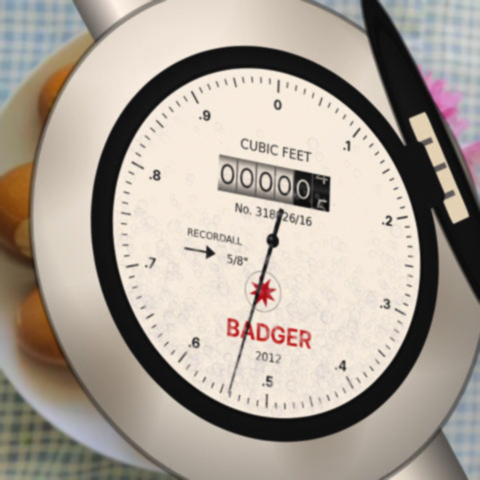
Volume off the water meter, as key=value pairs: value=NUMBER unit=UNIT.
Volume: value=4.54 unit=ft³
